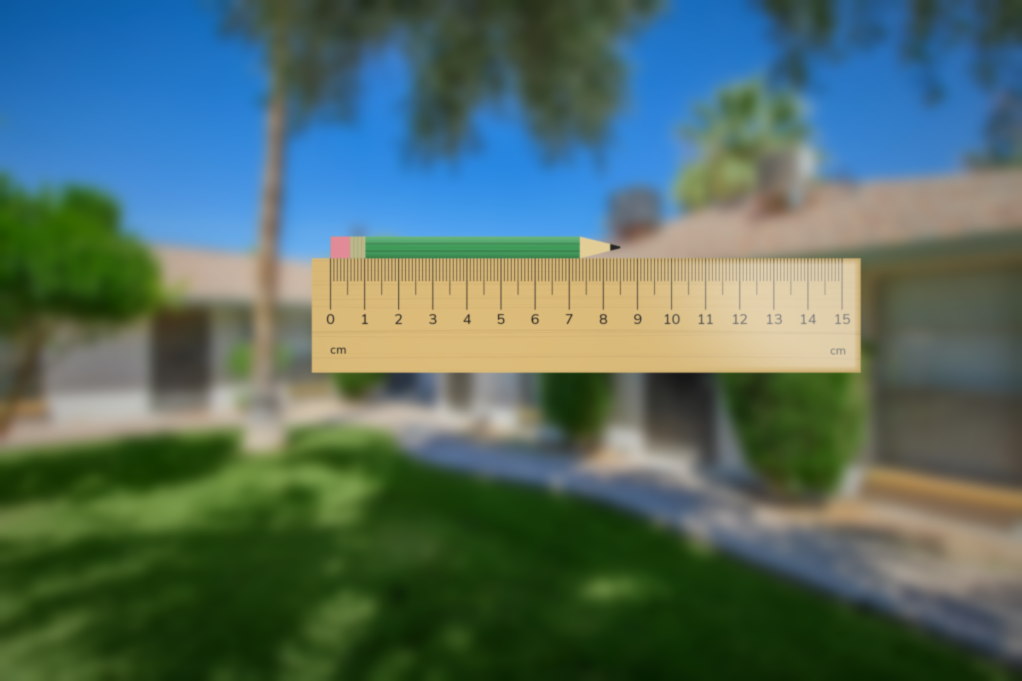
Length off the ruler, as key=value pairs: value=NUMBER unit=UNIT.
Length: value=8.5 unit=cm
